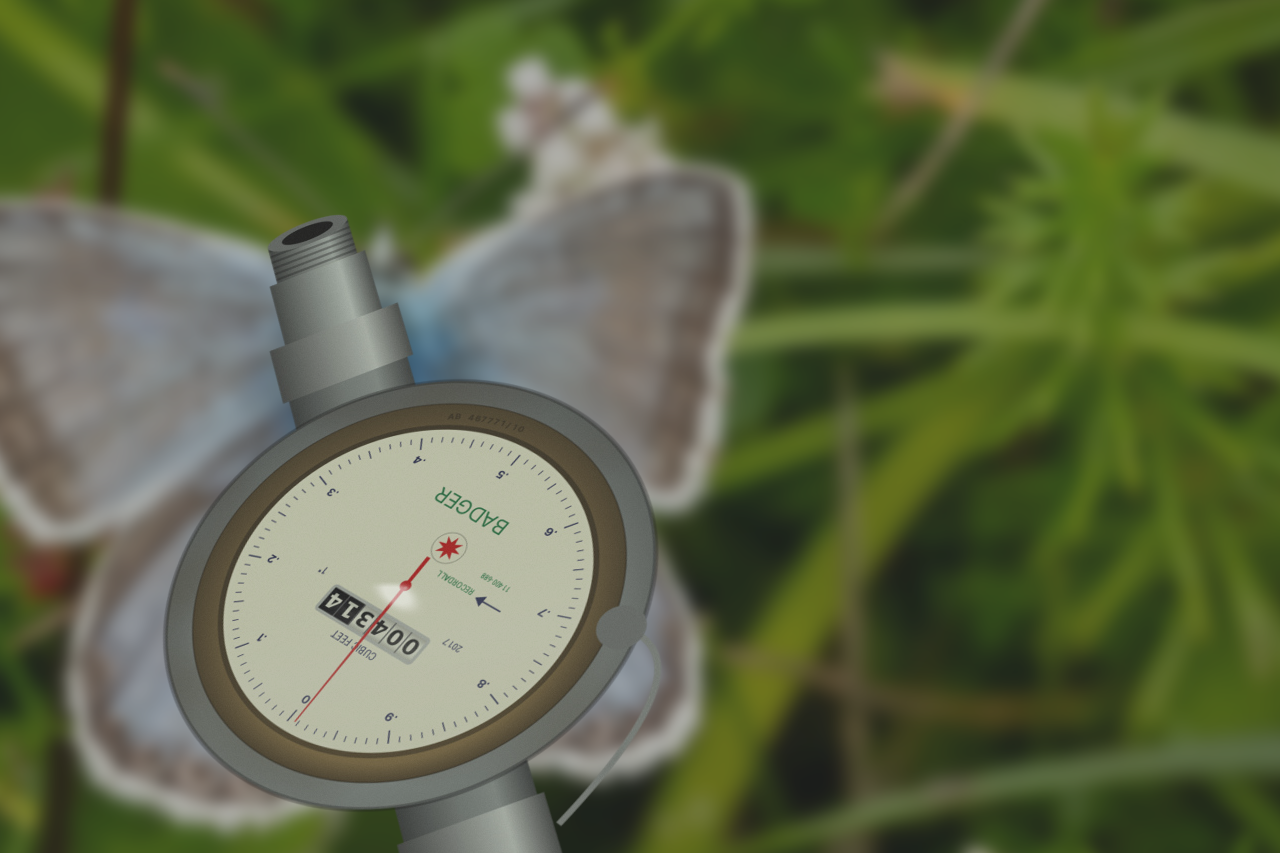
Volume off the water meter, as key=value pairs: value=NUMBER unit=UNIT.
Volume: value=4313.99 unit=ft³
